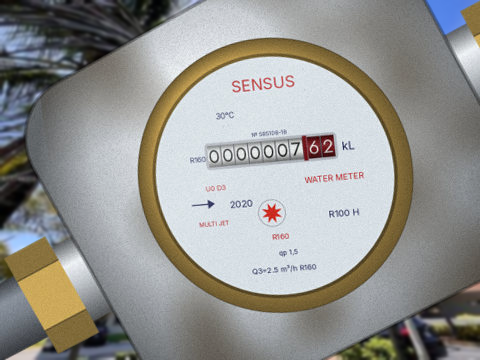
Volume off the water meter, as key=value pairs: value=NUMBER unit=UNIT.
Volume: value=7.62 unit=kL
